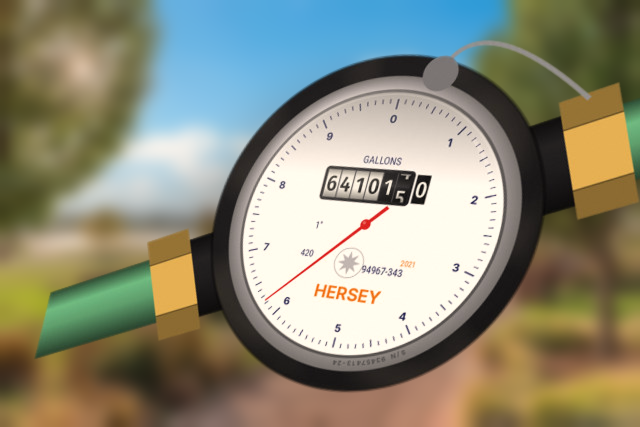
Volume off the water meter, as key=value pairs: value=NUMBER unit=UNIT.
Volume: value=6410146.2 unit=gal
